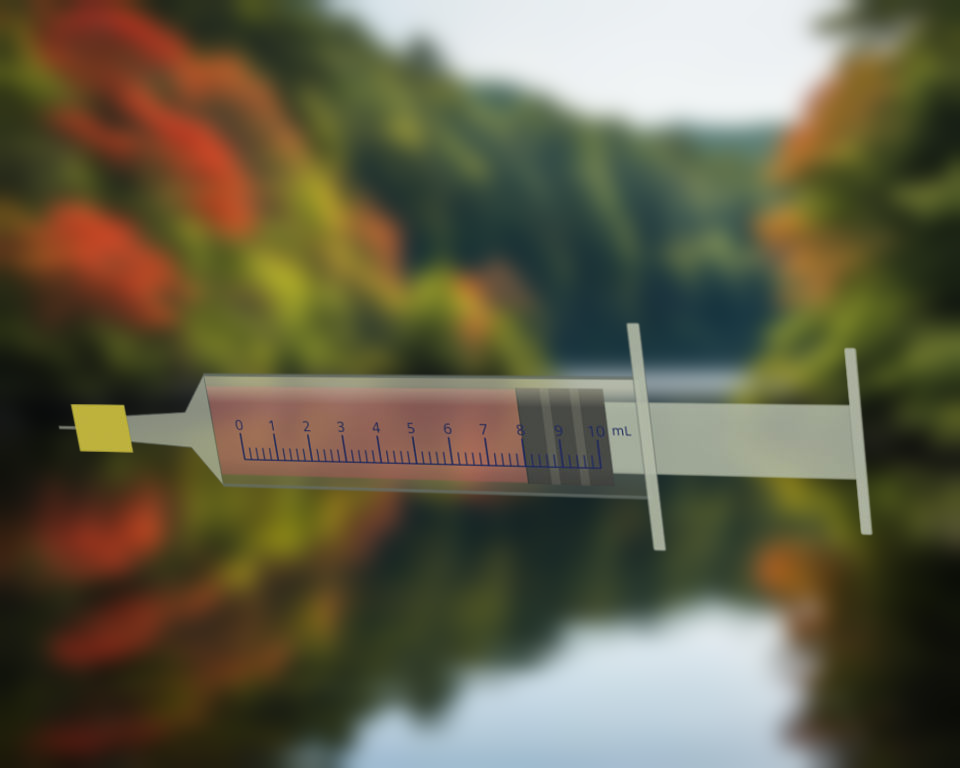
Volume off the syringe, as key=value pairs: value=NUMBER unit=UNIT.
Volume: value=8 unit=mL
